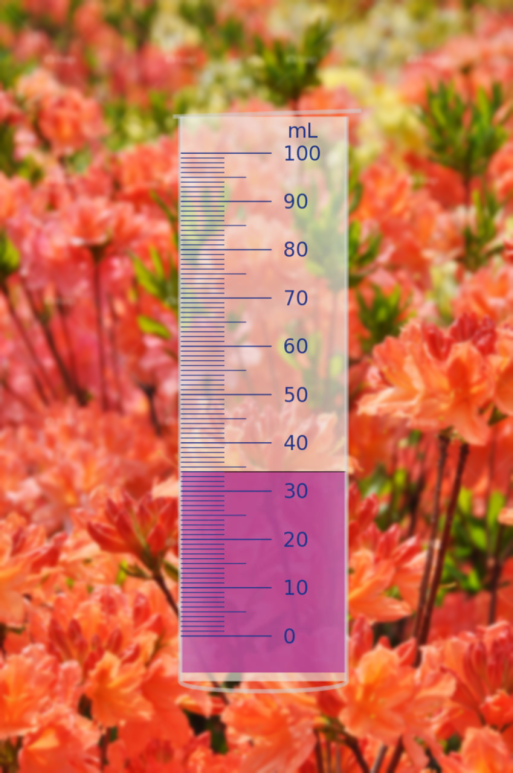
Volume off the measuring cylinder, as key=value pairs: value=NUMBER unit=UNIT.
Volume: value=34 unit=mL
